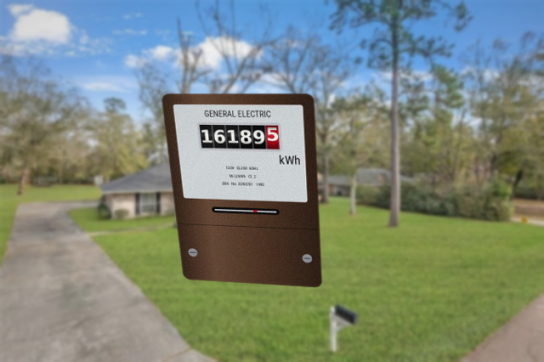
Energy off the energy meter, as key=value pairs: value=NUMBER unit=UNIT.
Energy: value=16189.5 unit=kWh
